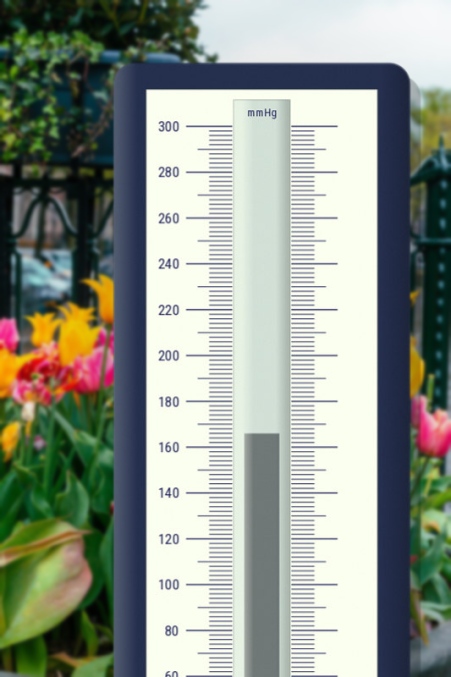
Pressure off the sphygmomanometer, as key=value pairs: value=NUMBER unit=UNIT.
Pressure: value=166 unit=mmHg
